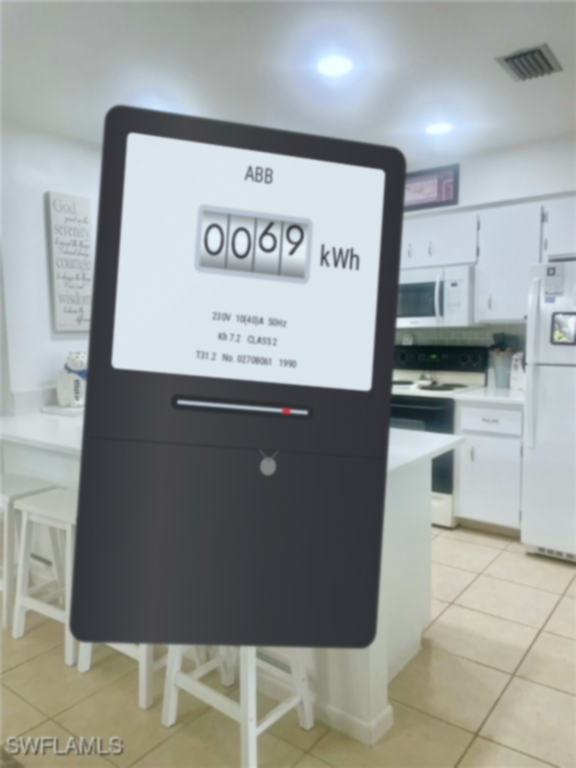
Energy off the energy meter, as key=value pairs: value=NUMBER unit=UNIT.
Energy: value=69 unit=kWh
